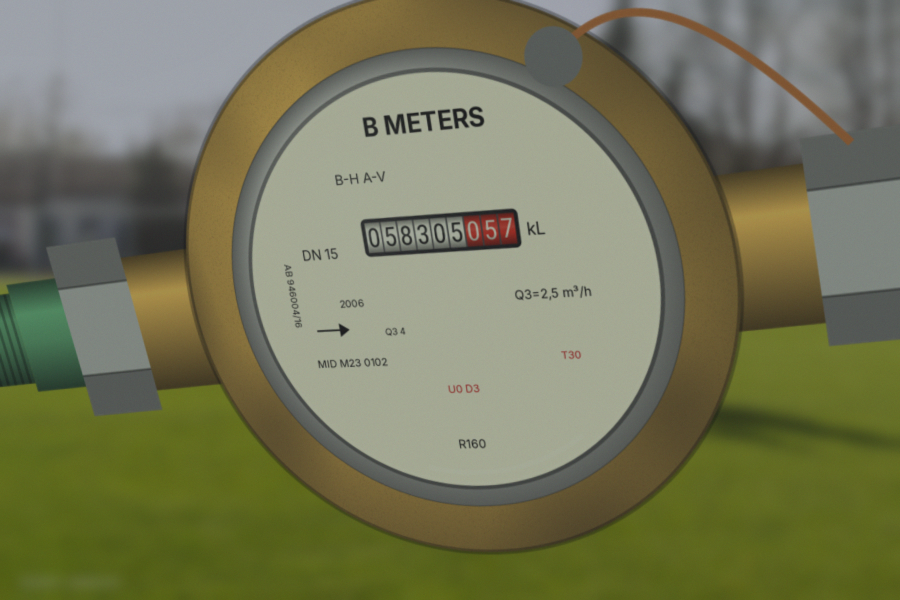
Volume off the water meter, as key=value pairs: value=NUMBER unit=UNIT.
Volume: value=58305.057 unit=kL
